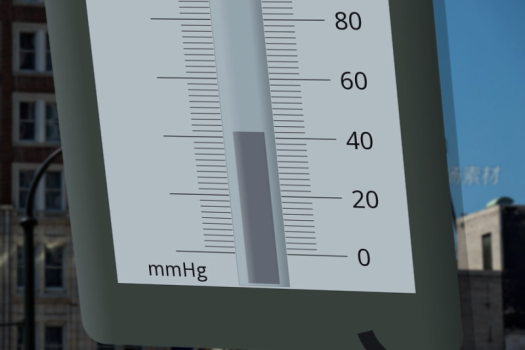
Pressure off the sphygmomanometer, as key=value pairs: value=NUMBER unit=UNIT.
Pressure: value=42 unit=mmHg
